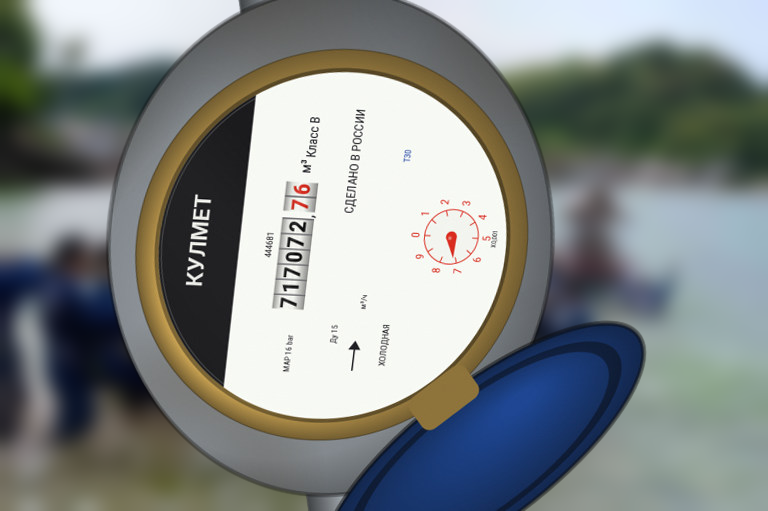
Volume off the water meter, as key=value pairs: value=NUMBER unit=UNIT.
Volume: value=717072.767 unit=m³
